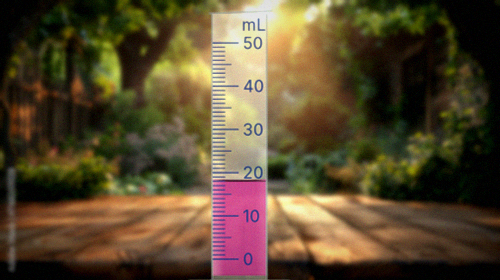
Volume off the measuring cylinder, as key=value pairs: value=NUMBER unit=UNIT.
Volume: value=18 unit=mL
